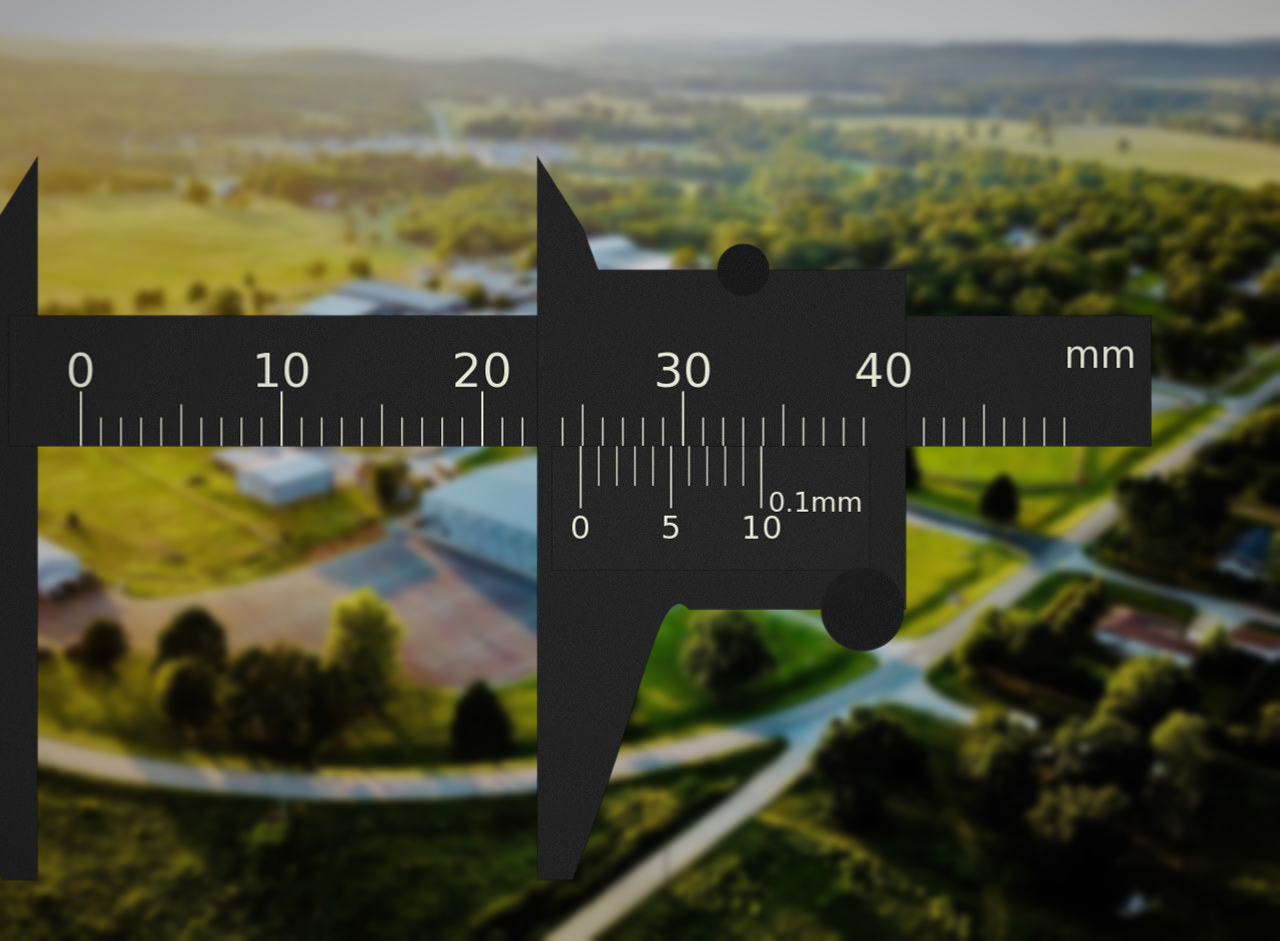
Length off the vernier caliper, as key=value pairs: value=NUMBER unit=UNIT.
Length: value=24.9 unit=mm
